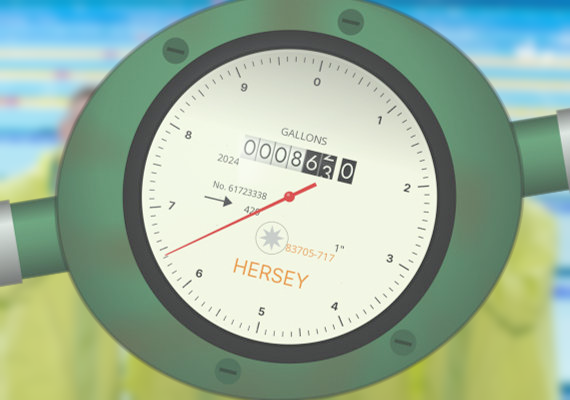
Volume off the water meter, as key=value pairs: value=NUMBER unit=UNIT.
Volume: value=8626.4 unit=gal
